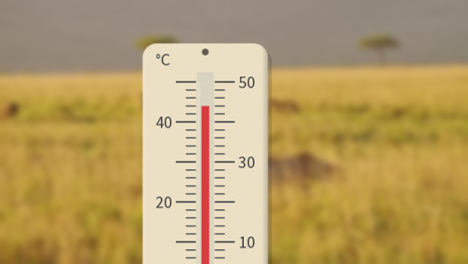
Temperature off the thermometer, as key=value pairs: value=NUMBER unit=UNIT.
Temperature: value=44 unit=°C
